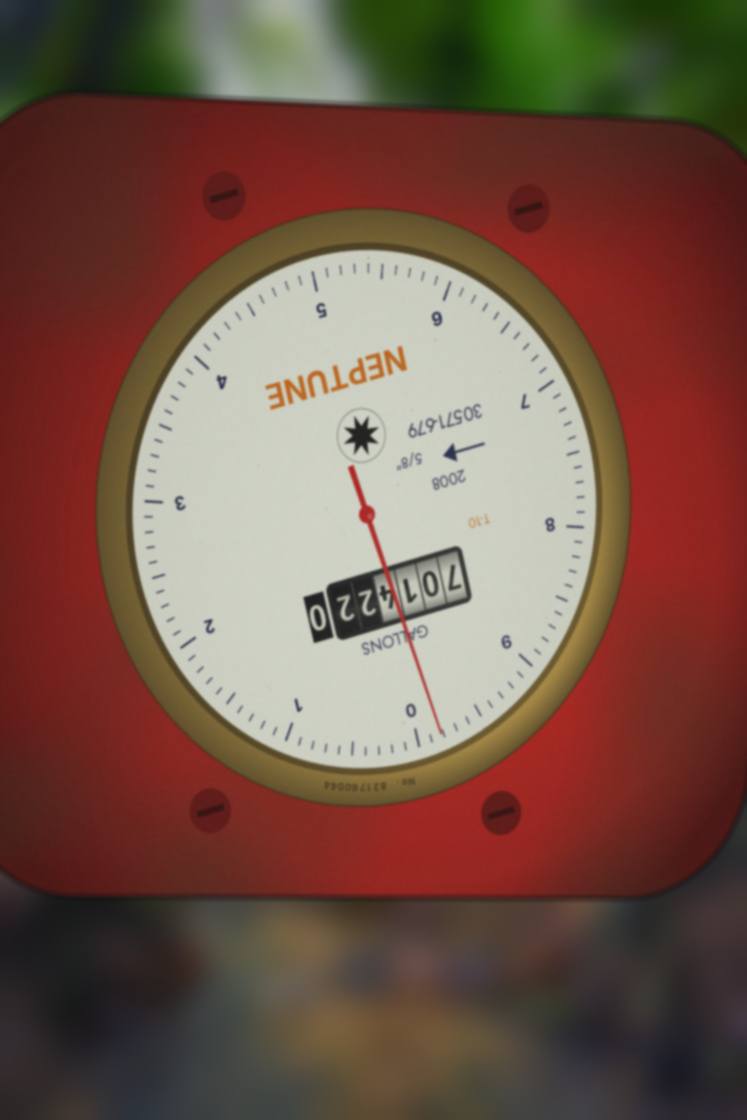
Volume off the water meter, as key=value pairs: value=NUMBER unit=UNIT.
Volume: value=7014219.8 unit=gal
